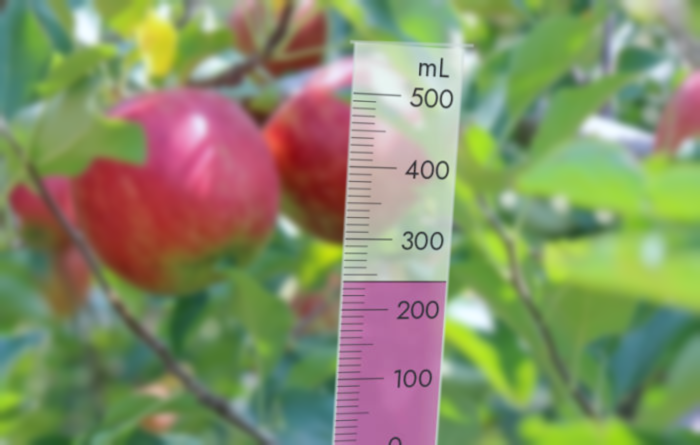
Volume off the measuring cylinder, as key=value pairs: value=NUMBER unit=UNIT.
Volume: value=240 unit=mL
